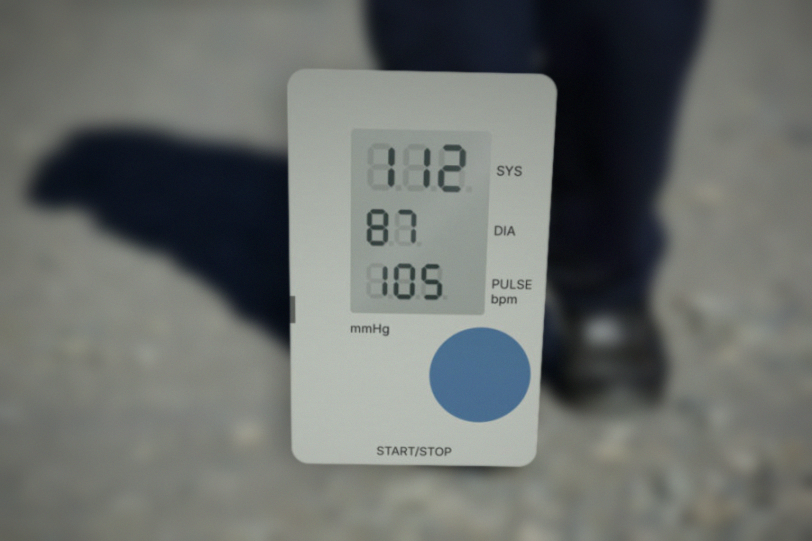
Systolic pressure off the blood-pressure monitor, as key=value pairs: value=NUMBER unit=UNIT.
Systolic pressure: value=112 unit=mmHg
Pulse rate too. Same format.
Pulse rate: value=105 unit=bpm
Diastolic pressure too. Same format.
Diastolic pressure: value=87 unit=mmHg
